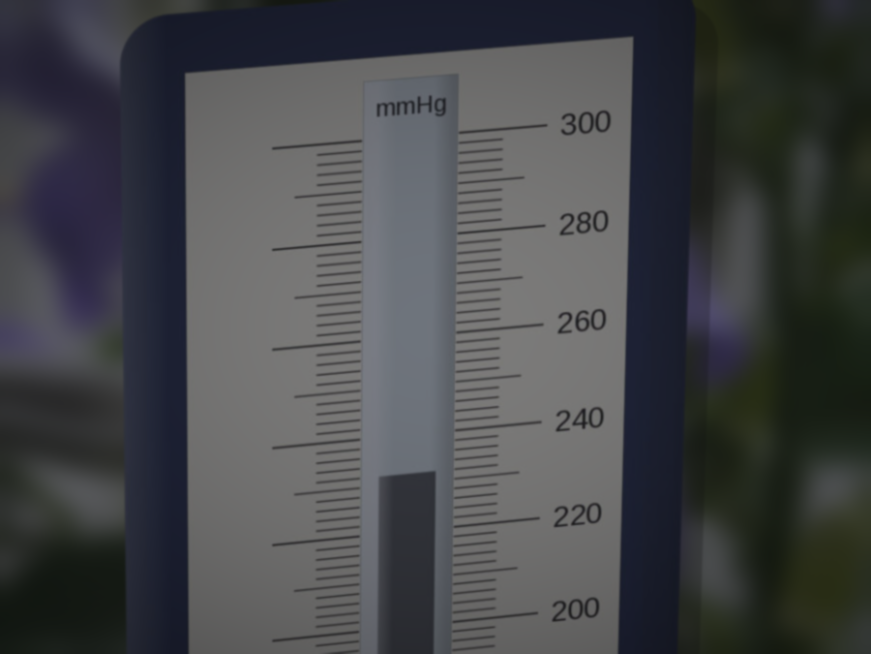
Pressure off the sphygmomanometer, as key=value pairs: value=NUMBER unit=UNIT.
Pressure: value=232 unit=mmHg
